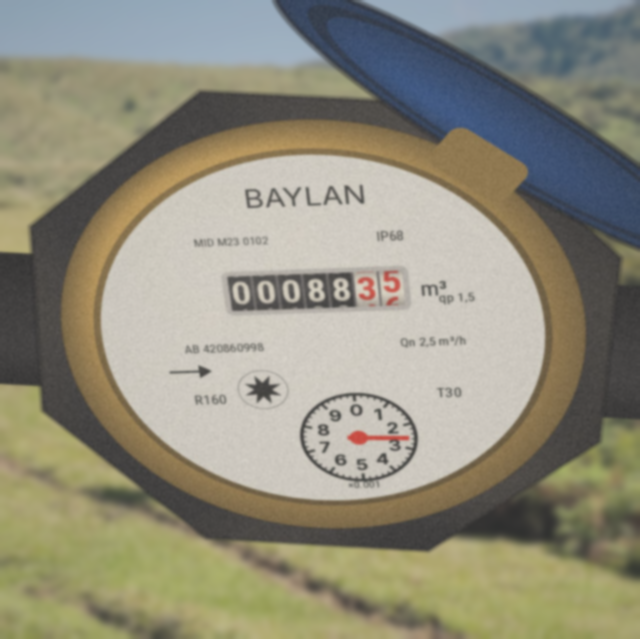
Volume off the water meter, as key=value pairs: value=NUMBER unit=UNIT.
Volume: value=88.352 unit=m³
